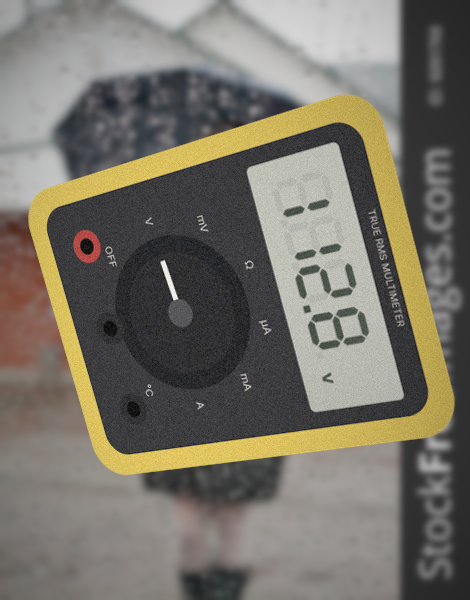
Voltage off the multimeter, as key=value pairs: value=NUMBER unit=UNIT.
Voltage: value=112.8 unit=V
